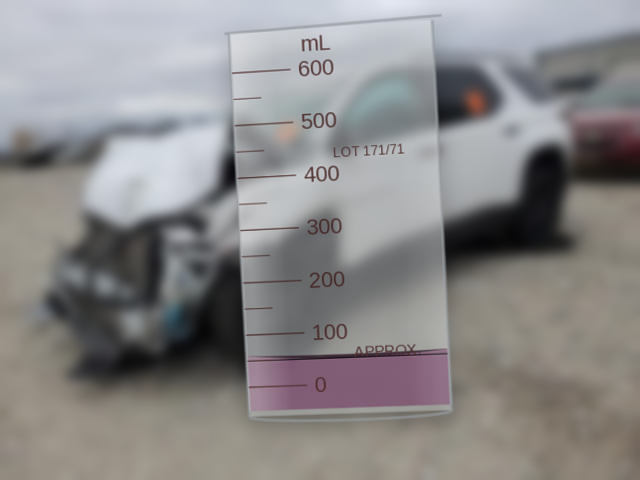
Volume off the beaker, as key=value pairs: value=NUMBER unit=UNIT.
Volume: value=50 unit=mL
